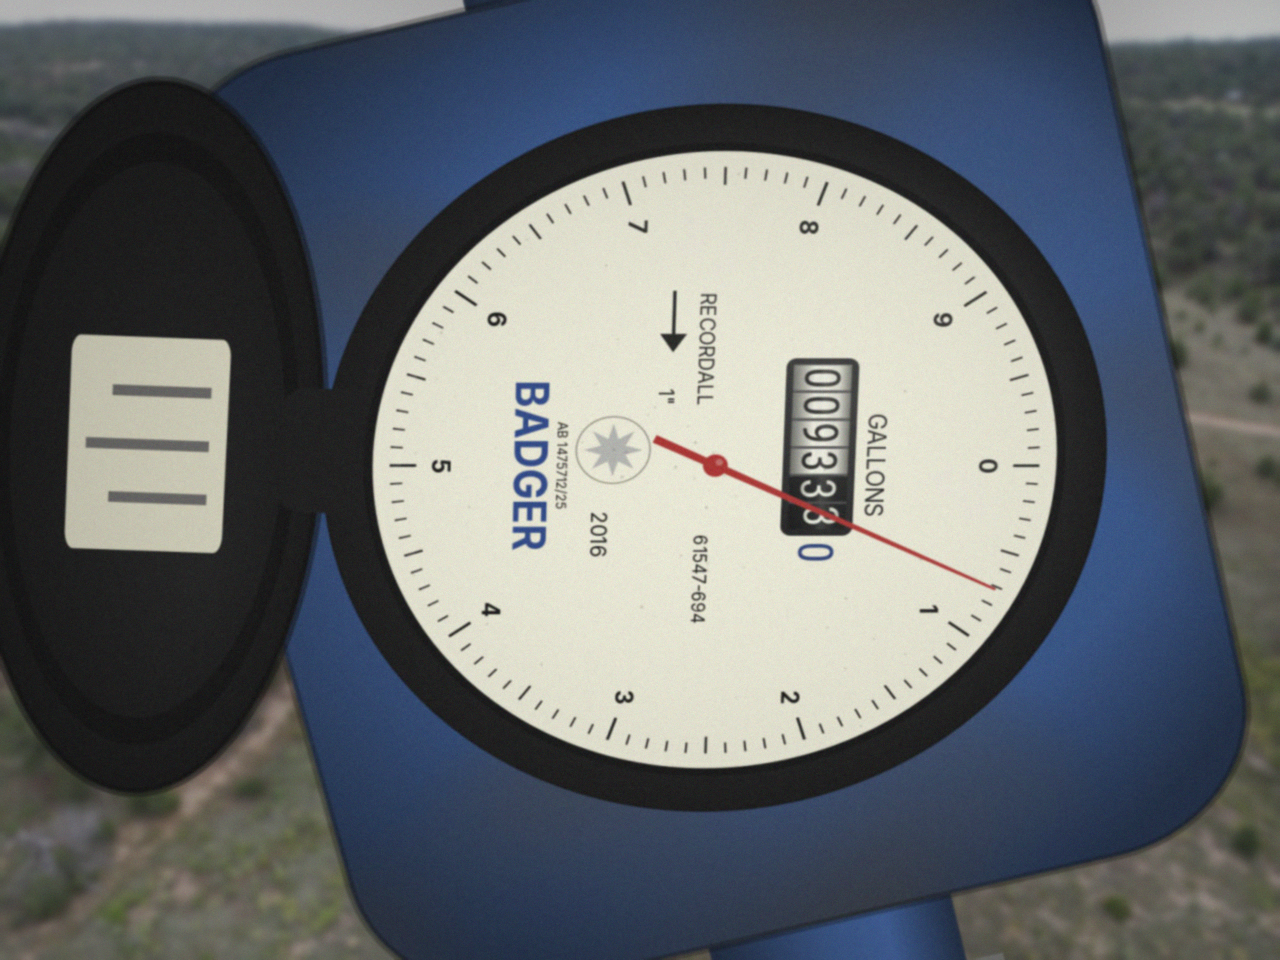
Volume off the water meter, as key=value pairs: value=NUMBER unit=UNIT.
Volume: value=93330.7 unit=gal
